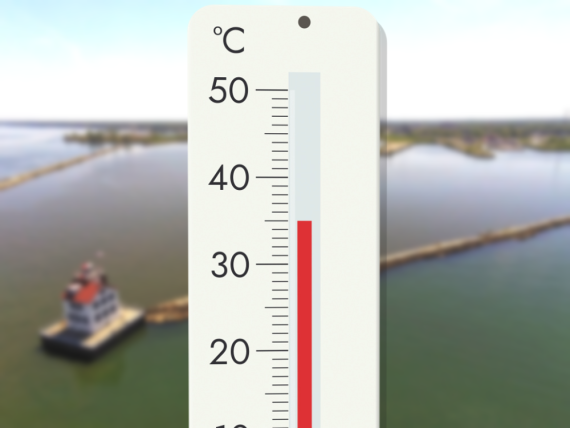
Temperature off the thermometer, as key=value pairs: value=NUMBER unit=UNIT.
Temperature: value=35 unit=°C
